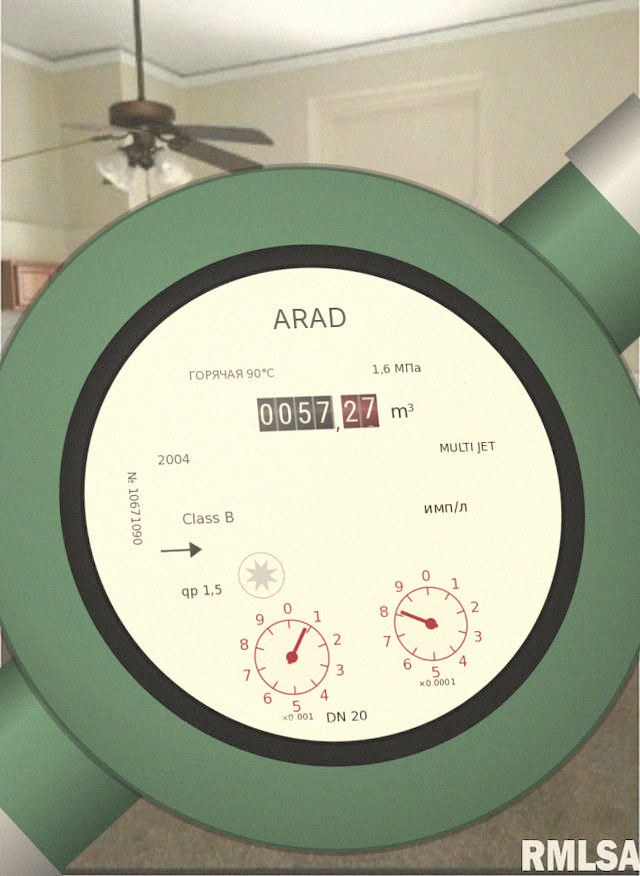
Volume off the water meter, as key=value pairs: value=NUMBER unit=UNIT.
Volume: value=57.2708 unit=m³
